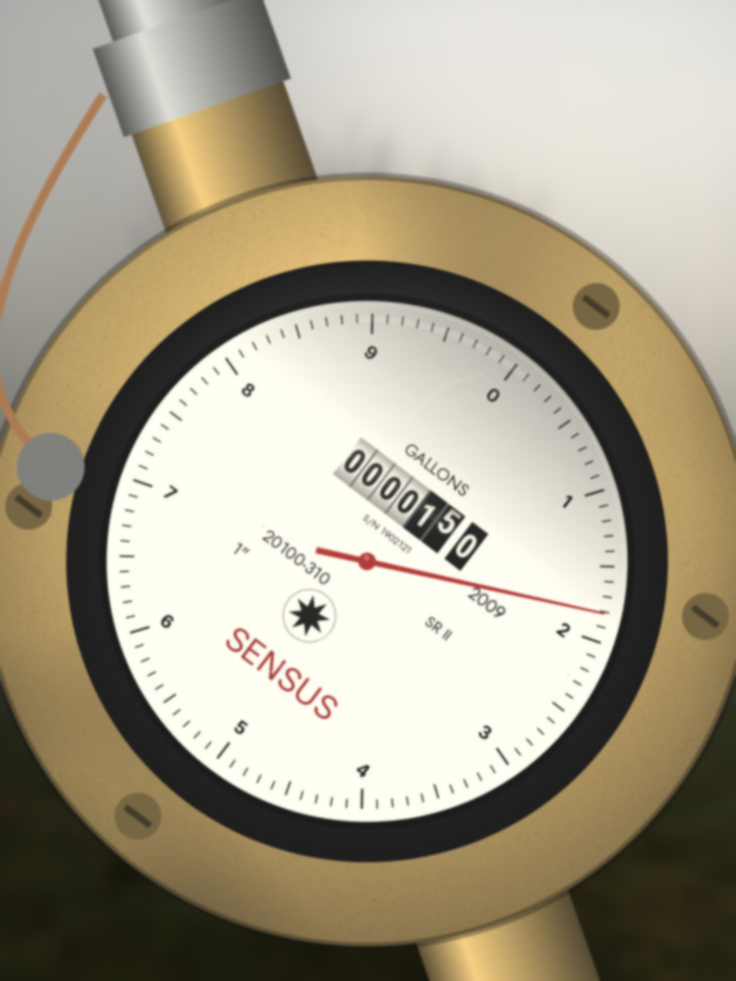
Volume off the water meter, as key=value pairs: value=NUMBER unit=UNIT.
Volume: value=151.8 unit=gal
